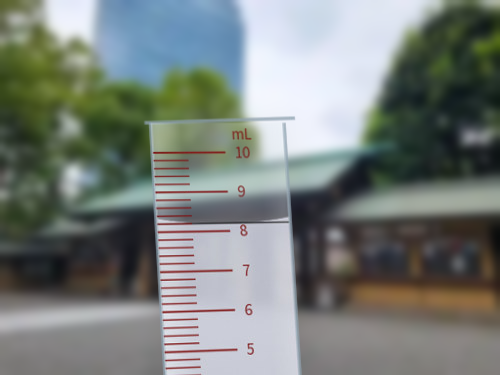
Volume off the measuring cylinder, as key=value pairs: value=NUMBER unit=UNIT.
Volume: value=8.2 unit=mL
